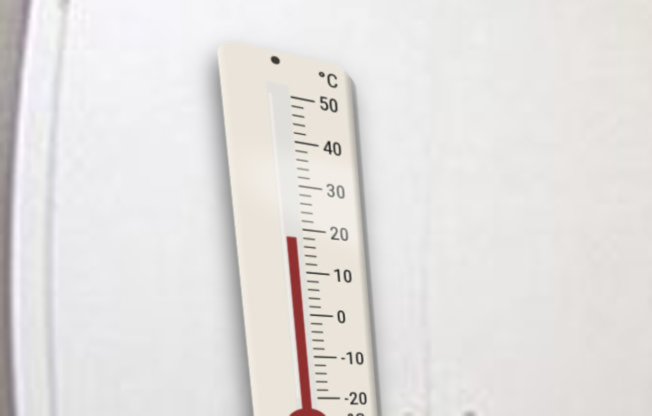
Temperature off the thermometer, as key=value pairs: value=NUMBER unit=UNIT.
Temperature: value=18 unit=°C
